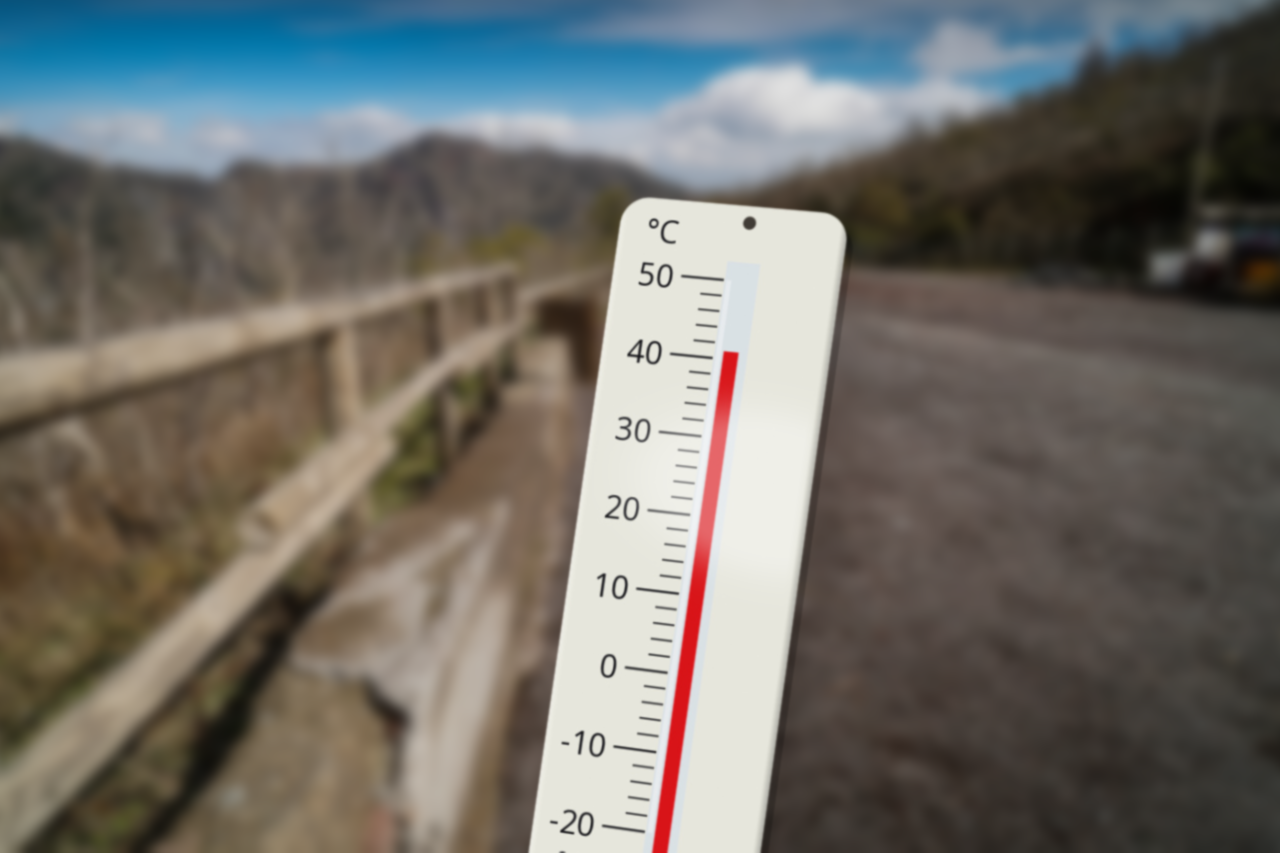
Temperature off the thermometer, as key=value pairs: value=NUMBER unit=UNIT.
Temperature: value=41 unit=°C
